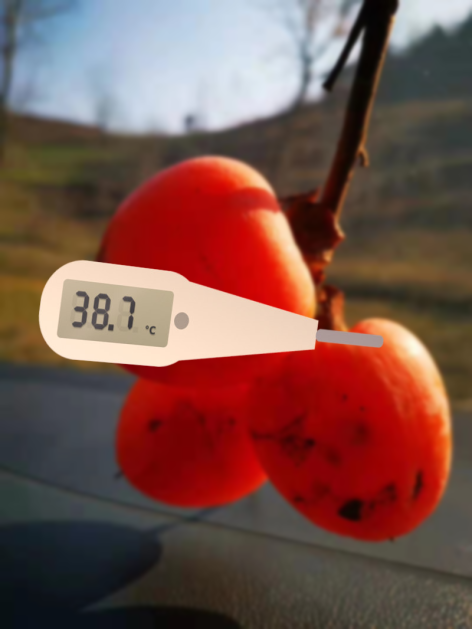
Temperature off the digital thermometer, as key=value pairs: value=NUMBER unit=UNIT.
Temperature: value=38.7 unit=°C
